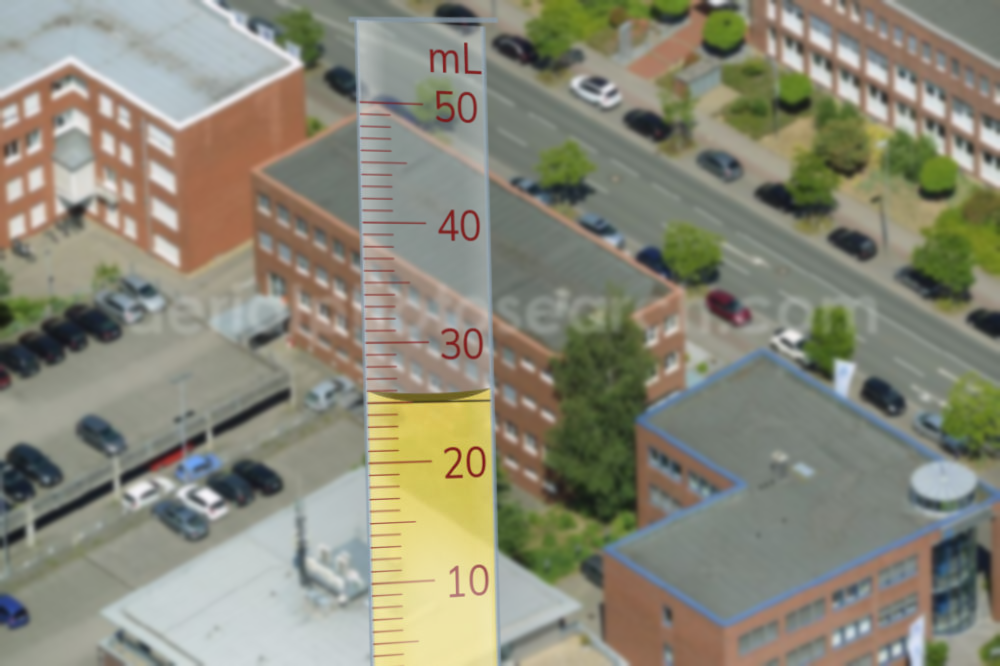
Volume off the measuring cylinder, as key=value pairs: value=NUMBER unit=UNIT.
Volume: value=25 unit=mL
